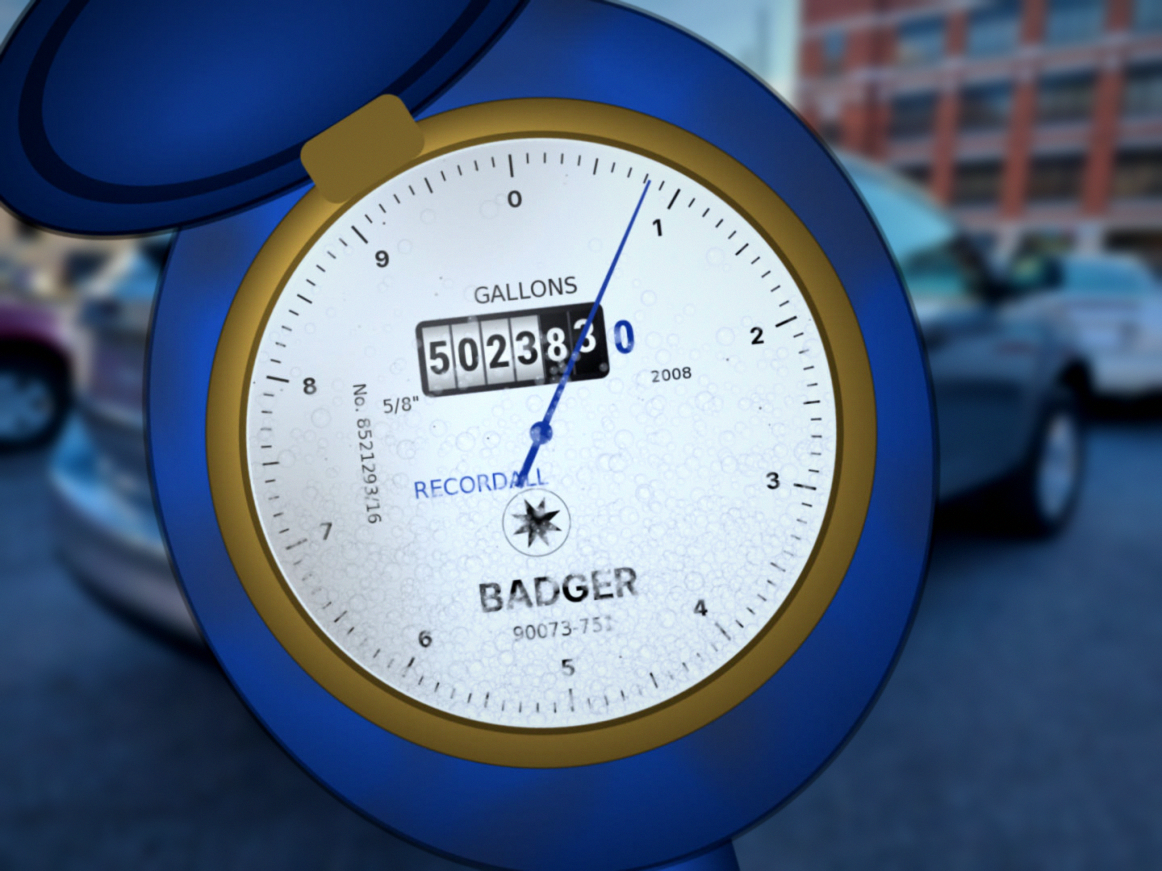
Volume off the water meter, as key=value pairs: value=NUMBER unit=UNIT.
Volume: value=5023830.8 unit=gal
